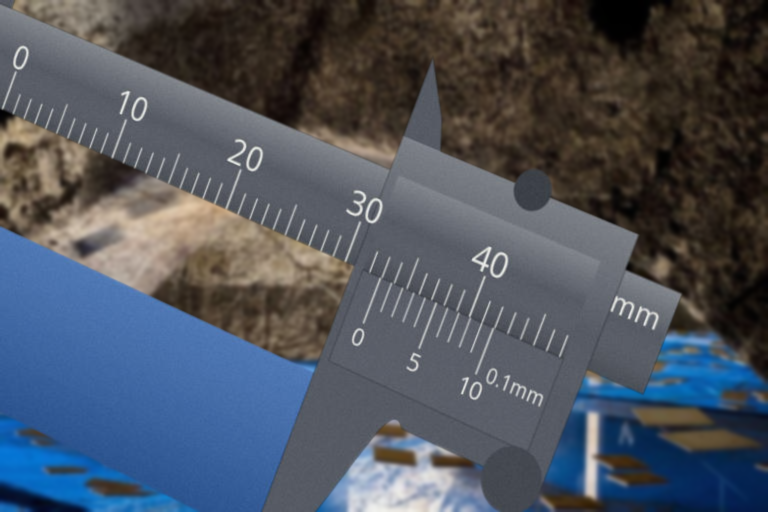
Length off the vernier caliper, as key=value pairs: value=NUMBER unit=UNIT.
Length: value=32.9 unit=mm
